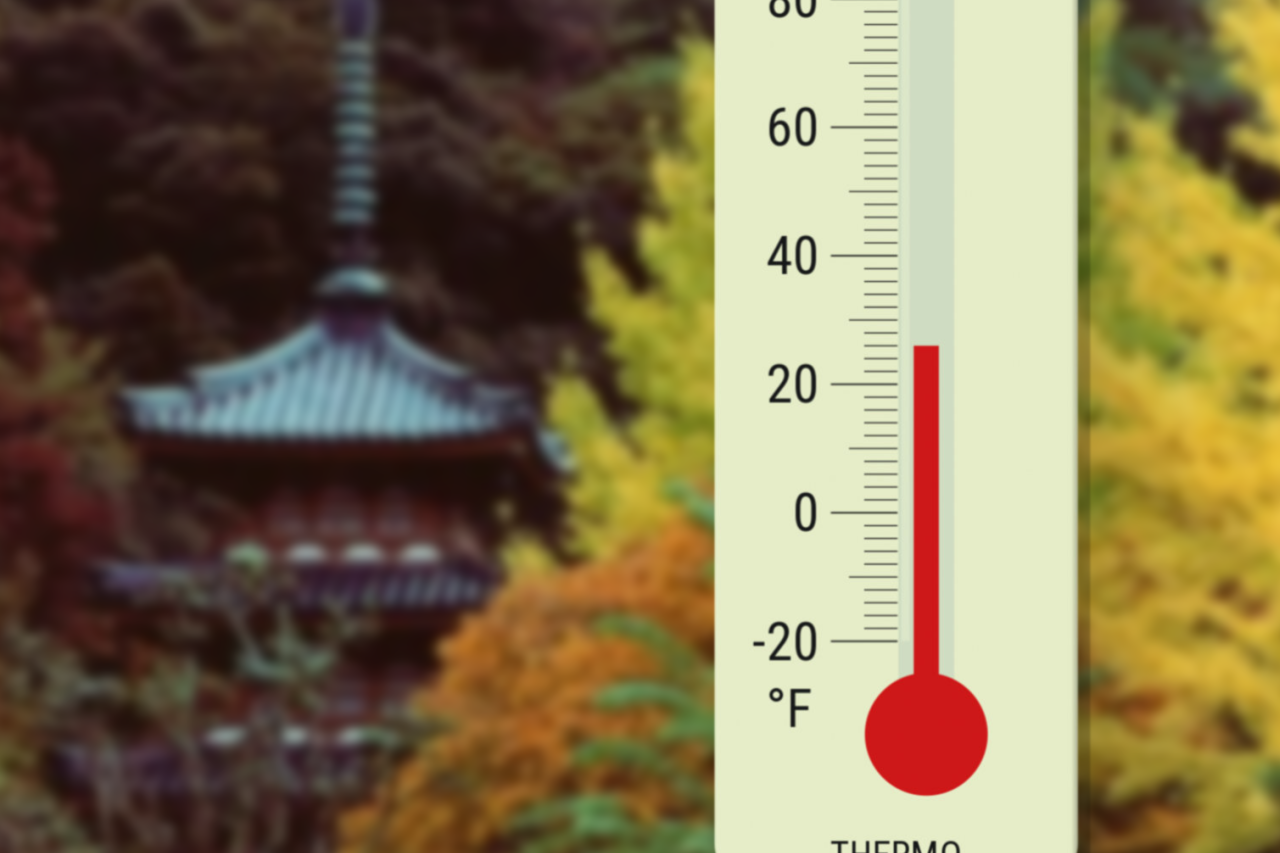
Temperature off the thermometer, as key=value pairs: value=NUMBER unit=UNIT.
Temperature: value=26 unit=°F
